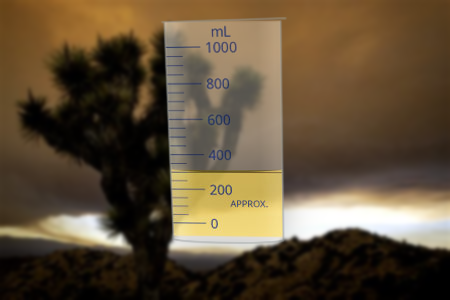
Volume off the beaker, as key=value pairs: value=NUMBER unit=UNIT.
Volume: value=300 unit=mL
